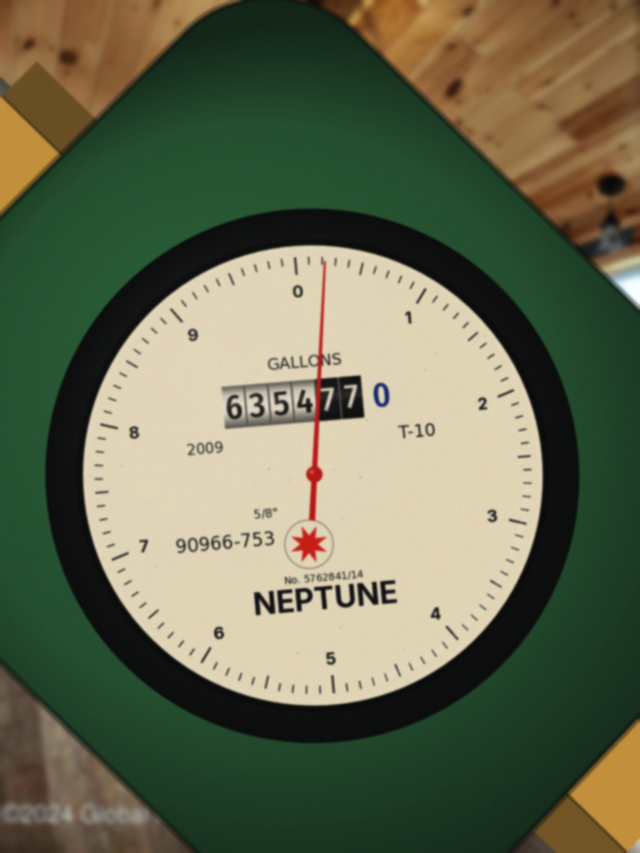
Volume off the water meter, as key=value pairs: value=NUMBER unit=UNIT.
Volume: value=6354770.2 unit=gal
